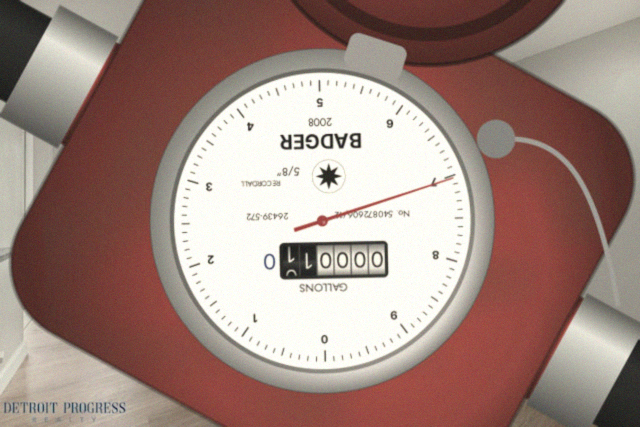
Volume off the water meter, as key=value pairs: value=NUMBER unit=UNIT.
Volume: value=107.0 unit=gal
